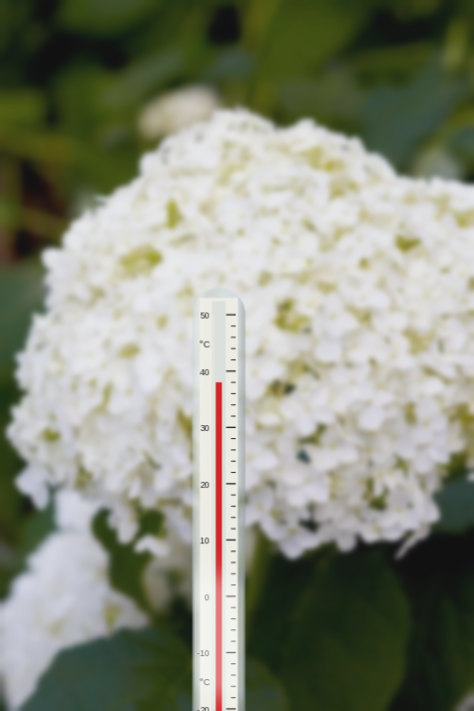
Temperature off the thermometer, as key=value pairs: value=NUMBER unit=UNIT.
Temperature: value=38 unit=°C
